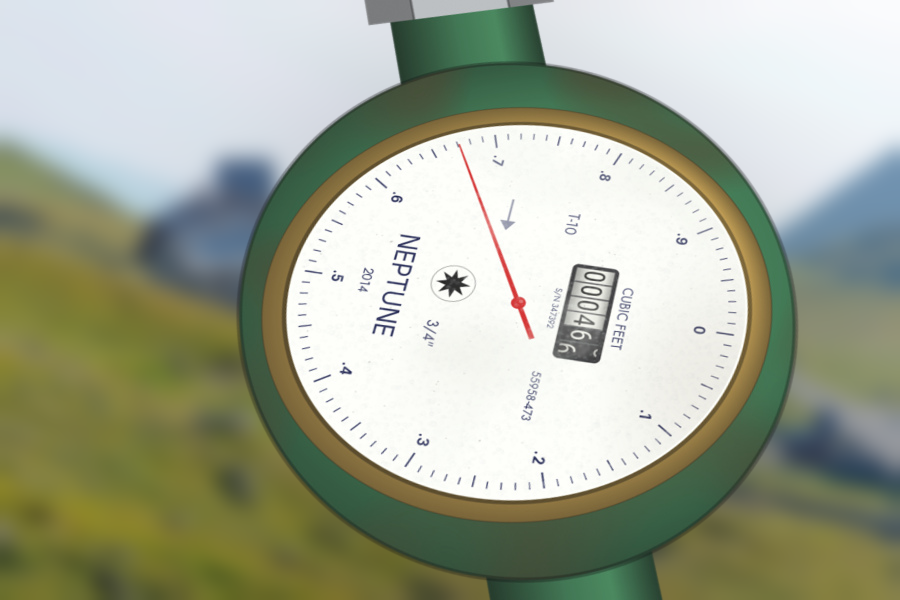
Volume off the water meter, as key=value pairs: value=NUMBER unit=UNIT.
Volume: value=465.67 unit=ft³
